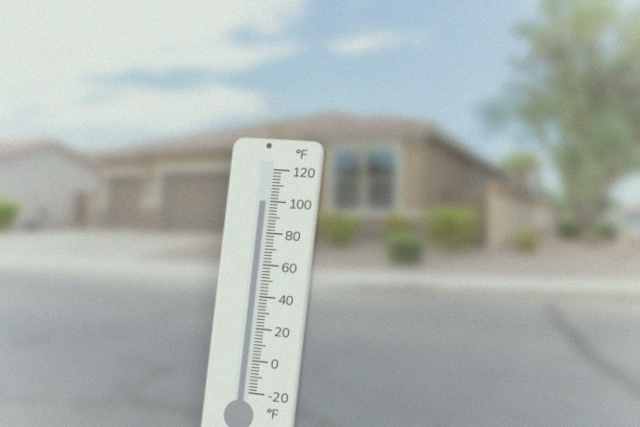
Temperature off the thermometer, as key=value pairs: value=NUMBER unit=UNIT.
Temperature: value=100 unit=°F
